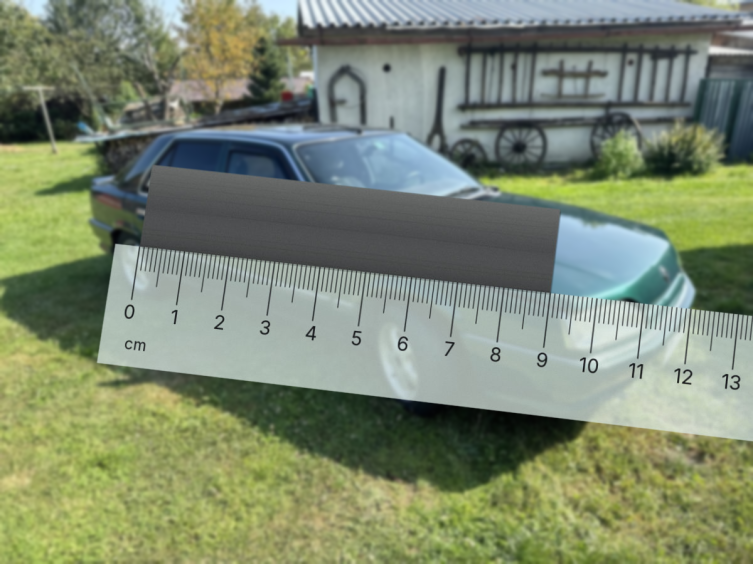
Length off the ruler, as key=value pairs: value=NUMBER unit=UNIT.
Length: value=9 unit=cm
